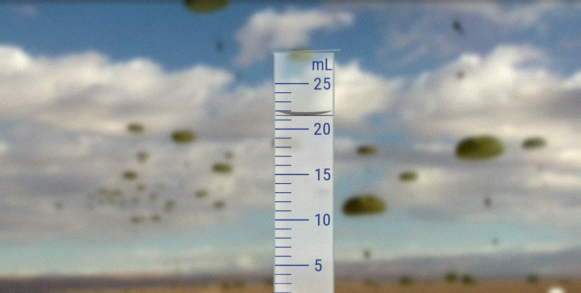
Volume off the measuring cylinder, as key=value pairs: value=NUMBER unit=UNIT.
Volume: value=21.5 unit=mL
